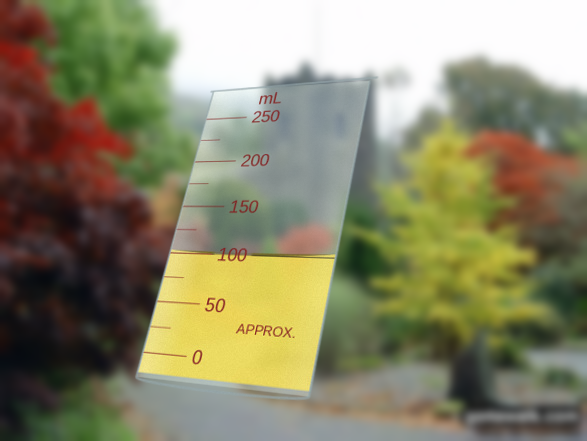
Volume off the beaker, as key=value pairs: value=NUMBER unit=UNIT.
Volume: value=100 unit=mL
